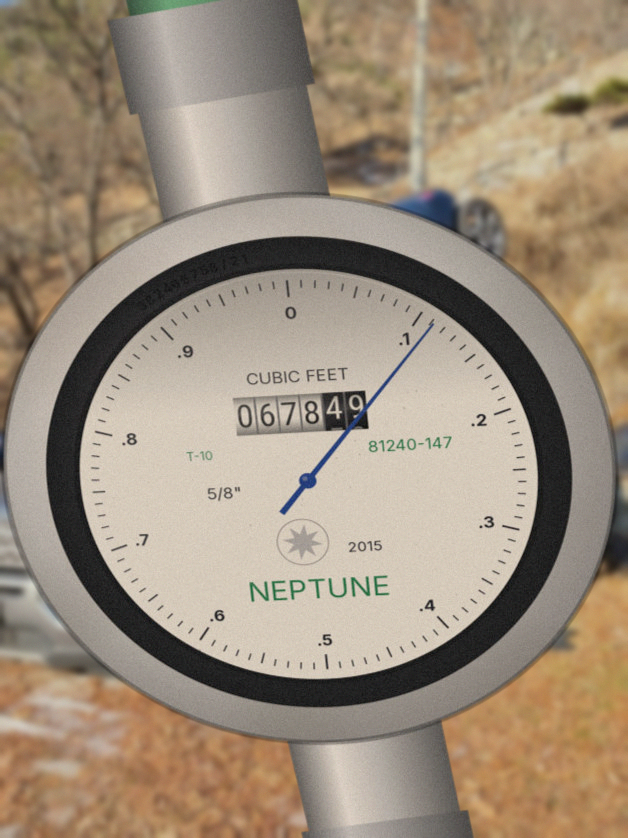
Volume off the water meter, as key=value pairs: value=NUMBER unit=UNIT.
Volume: value=67849.11 unit=ft³
